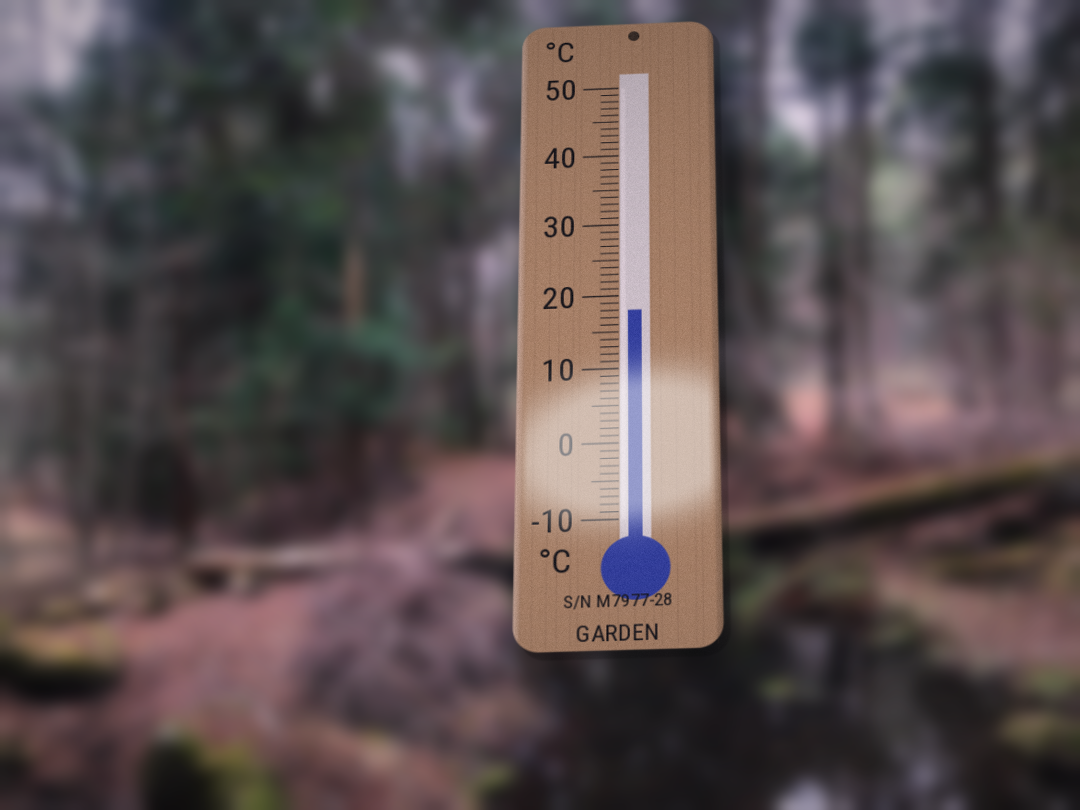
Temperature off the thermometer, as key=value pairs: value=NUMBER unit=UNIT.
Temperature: value=18 unit=°C
